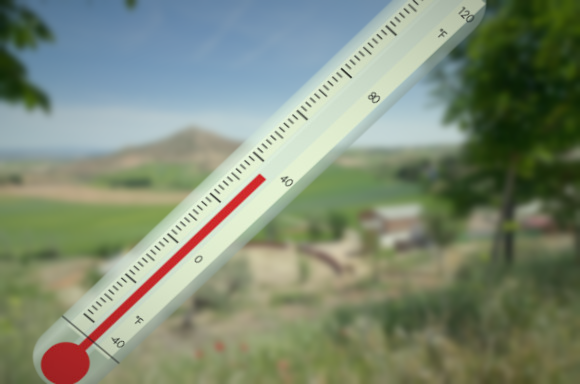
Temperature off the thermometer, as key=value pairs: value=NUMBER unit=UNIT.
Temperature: value=36 unit=°F
